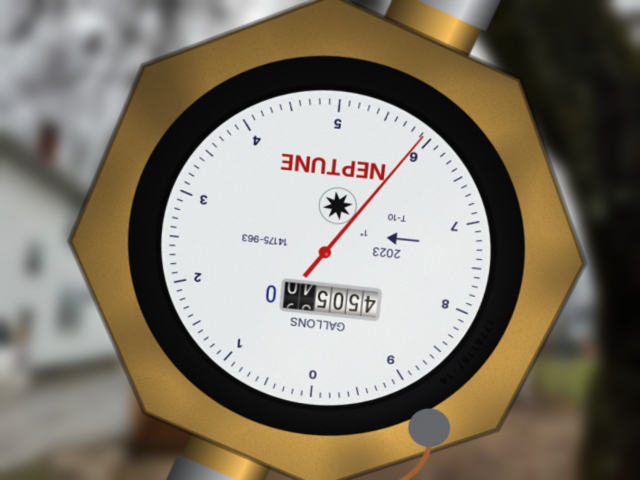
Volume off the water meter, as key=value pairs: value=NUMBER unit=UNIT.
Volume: value=4505395.9 unit=gal
